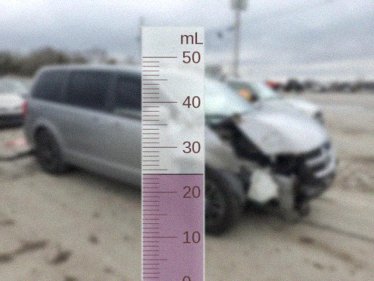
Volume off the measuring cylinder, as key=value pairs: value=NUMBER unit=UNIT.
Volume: value=24 unit=mL
